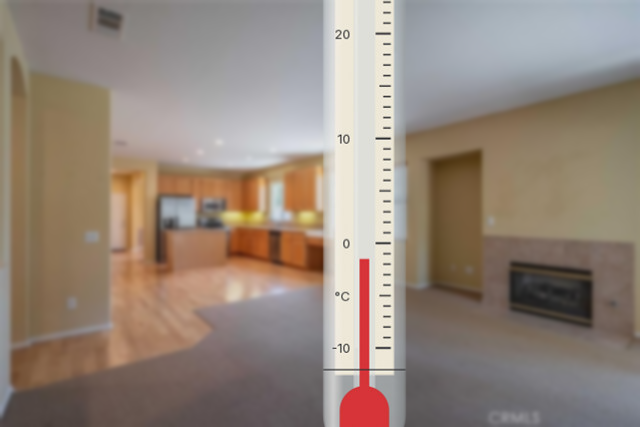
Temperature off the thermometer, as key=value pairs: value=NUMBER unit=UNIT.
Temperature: value=-1.5 unit=°C
